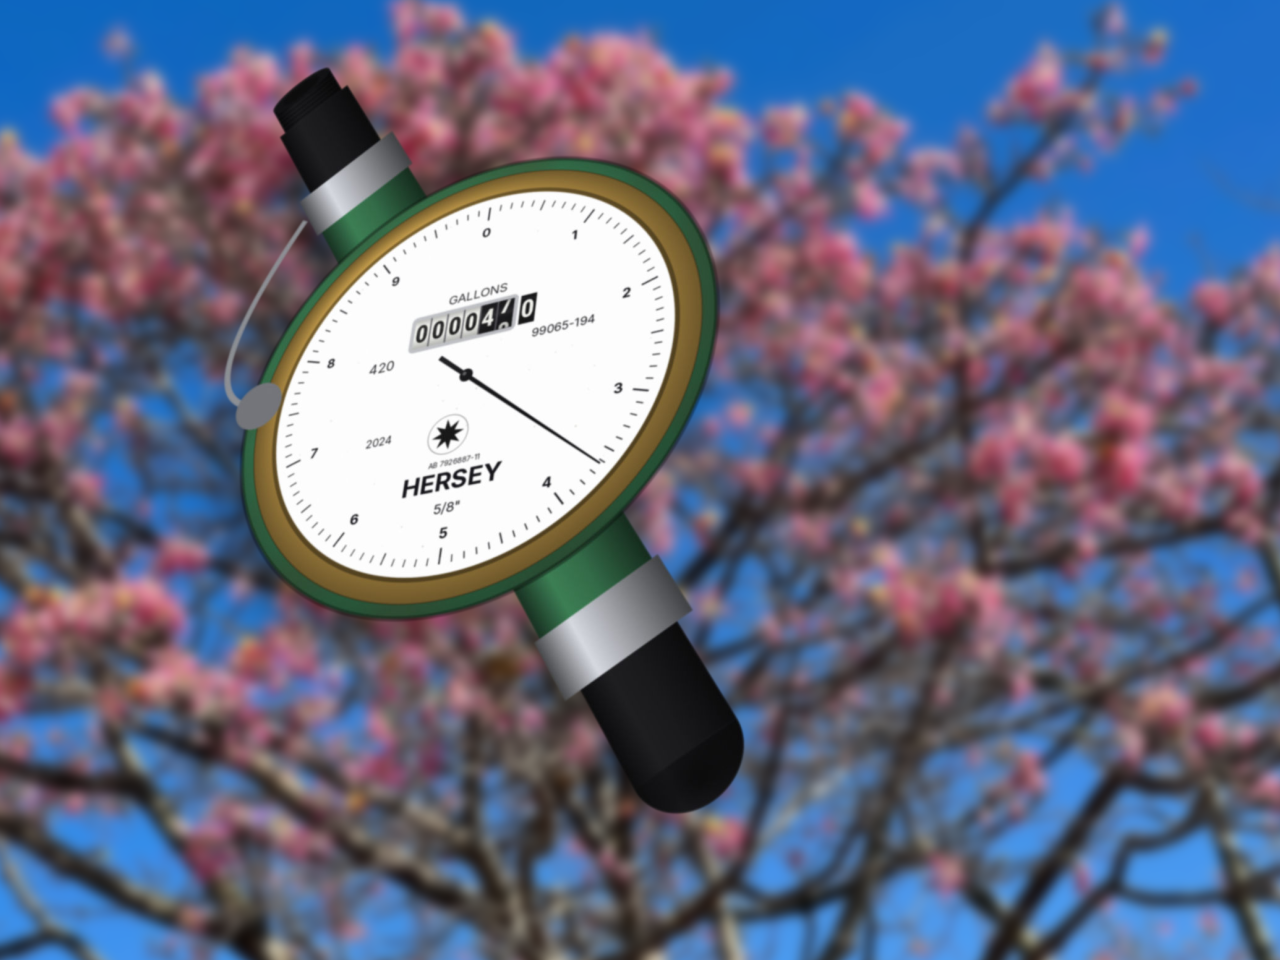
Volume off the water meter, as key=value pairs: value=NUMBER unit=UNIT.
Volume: value=473.6 unit=gal
